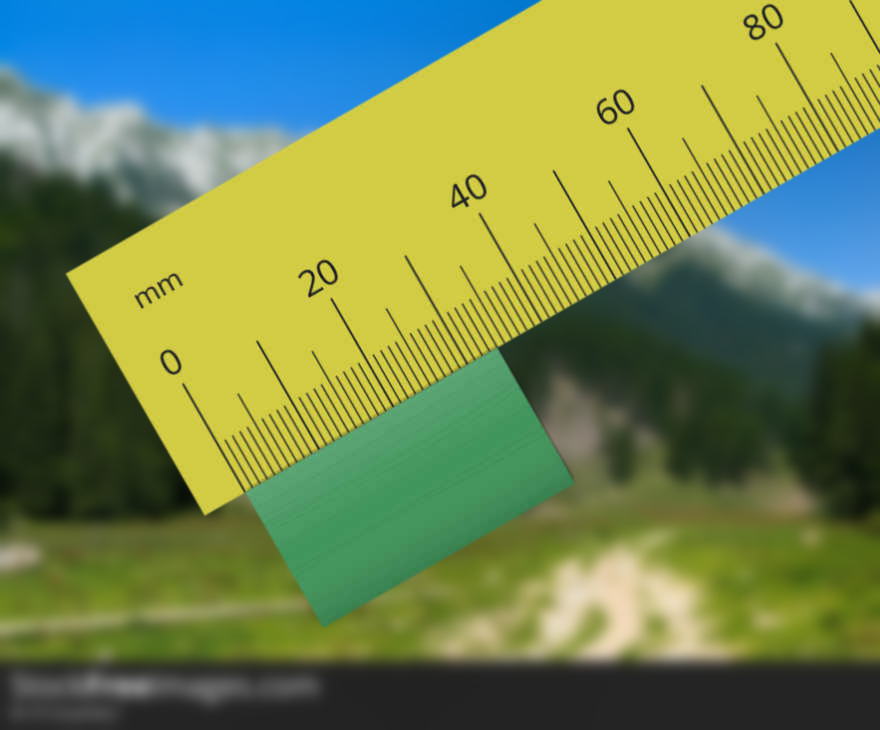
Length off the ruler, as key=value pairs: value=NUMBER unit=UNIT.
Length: value=34 unit=mm
